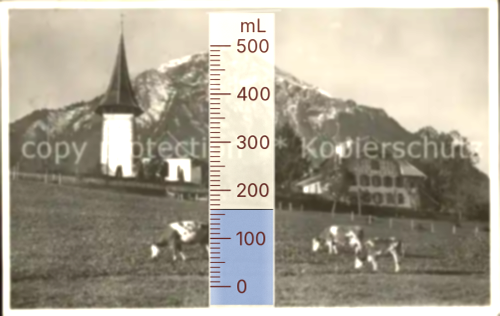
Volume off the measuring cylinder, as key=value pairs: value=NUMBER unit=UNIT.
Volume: value=160 unit=mL
